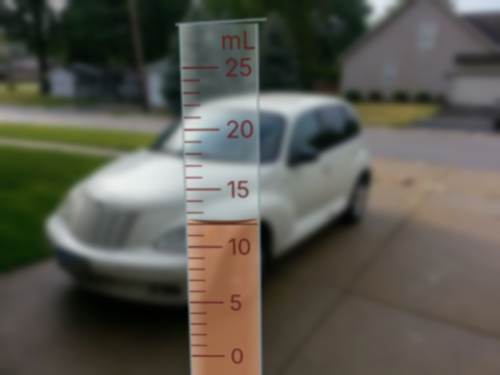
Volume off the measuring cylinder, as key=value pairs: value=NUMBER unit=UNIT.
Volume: value=12 unit=mL
